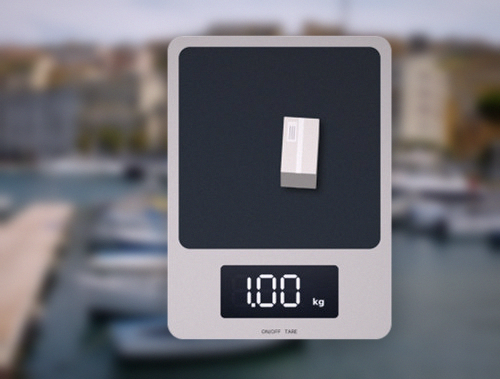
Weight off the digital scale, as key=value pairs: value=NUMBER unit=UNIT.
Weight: value=1.00 unit=kg
